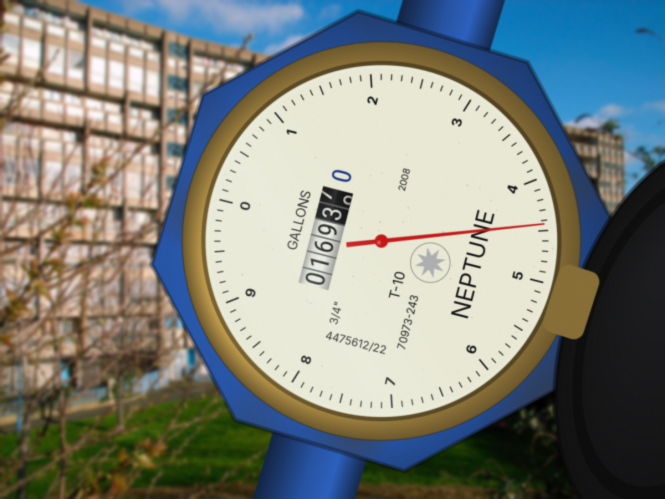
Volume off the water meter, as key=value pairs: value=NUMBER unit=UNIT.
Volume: value=169374.4 unit=gal
